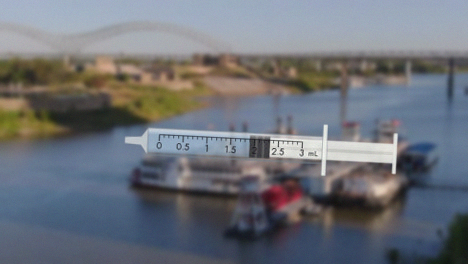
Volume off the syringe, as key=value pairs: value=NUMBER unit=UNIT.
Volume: value=1.9 unit=mL
